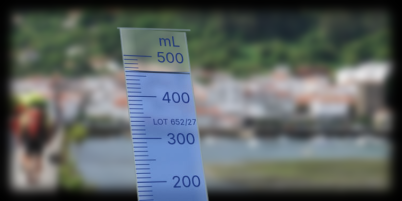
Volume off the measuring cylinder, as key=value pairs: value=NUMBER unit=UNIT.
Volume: value=460 unit=mL
